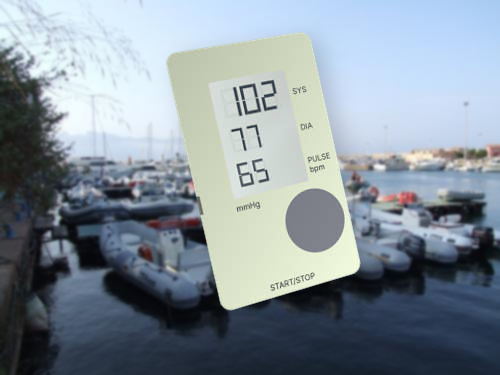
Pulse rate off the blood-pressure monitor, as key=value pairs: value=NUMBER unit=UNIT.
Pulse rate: value=65 unit=bpm
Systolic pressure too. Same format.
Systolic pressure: value=102 unit=mmHg
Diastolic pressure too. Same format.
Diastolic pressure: value=77 unit=mmHg
